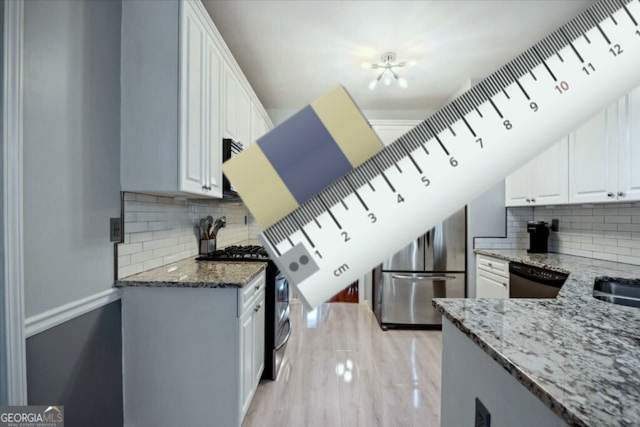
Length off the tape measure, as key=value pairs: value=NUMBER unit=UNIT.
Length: value=4.5 unit=cm
